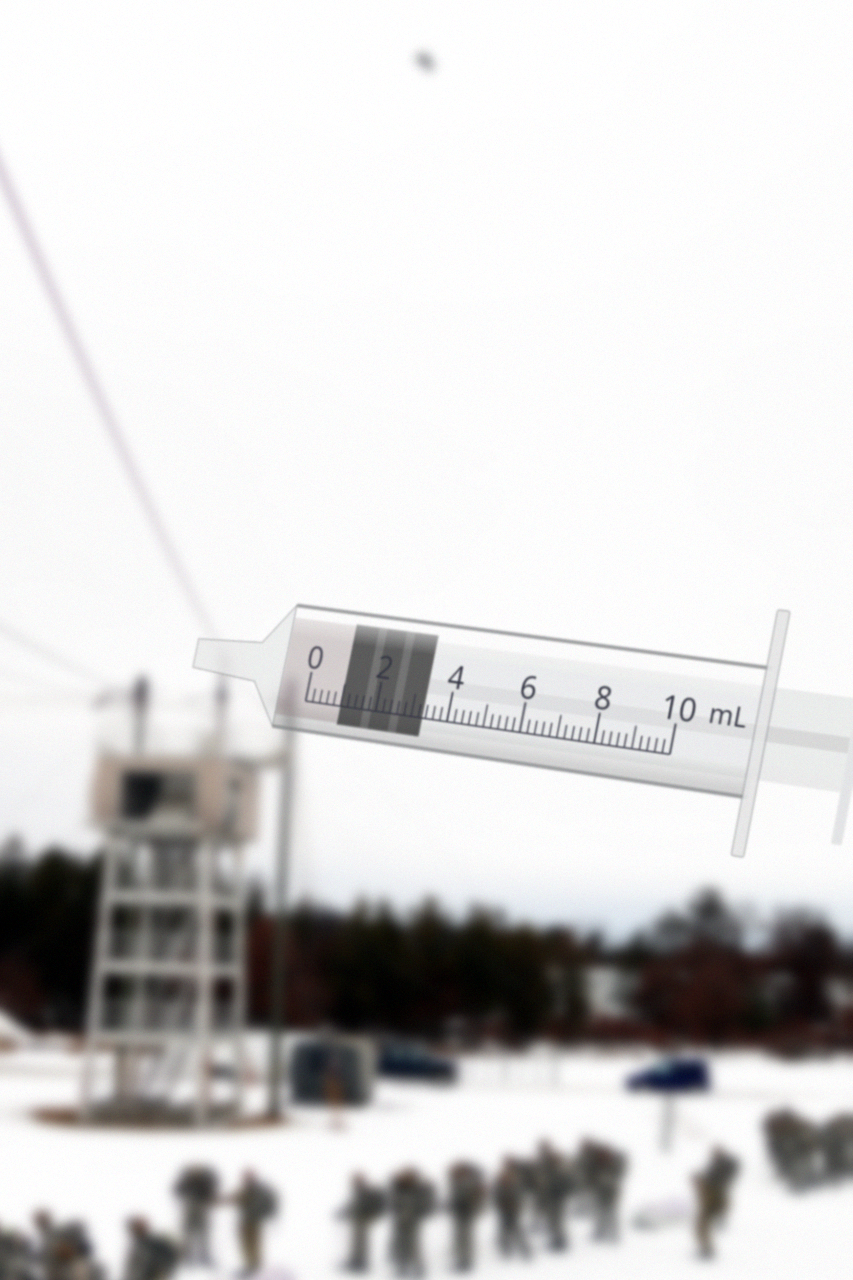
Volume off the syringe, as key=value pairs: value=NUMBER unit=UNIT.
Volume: value=1 unit=mL
